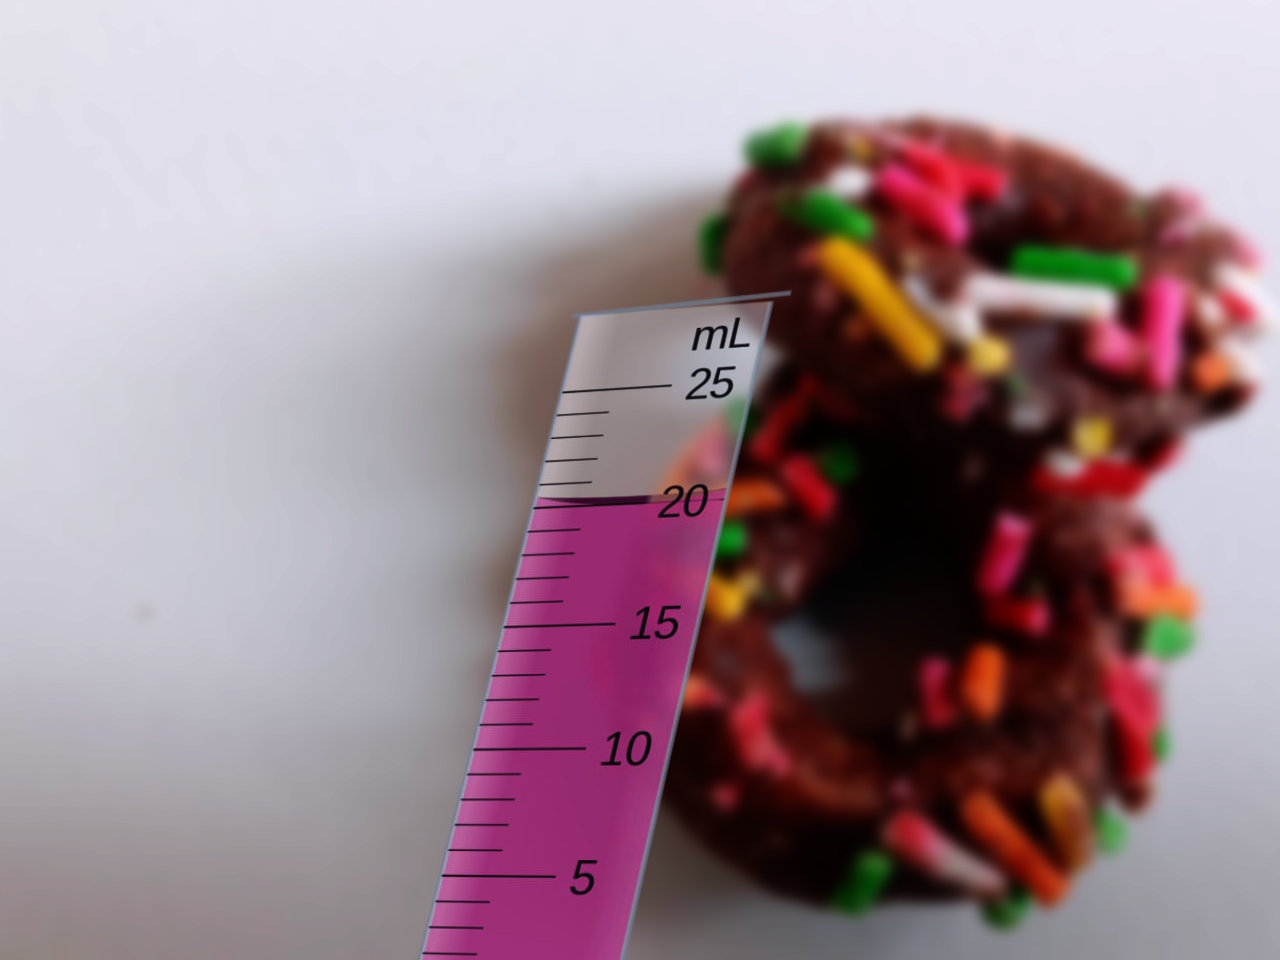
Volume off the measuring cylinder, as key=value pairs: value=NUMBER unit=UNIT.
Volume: value=20 unit=mL
